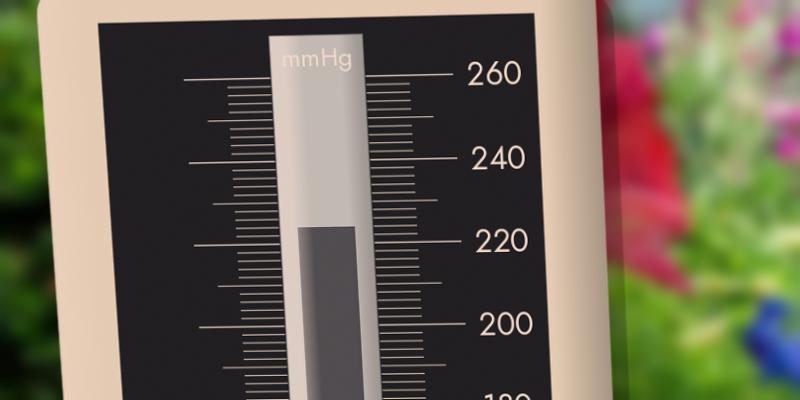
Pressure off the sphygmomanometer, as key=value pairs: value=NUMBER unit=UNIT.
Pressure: value=224 unit=mmHg
